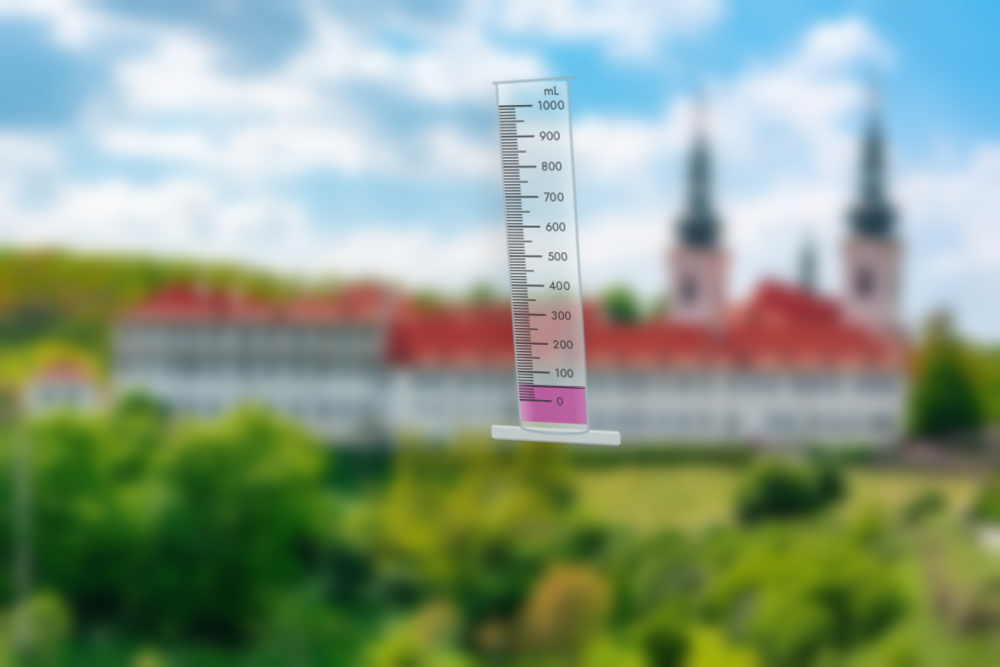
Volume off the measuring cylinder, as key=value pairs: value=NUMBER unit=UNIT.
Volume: value=50 unit=mL
